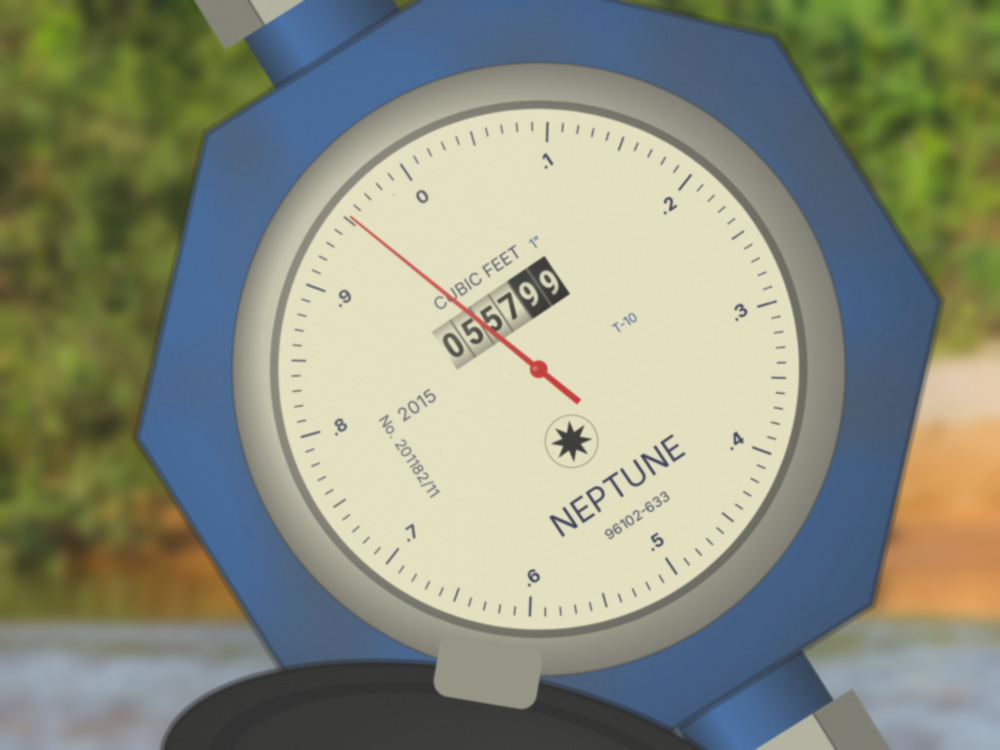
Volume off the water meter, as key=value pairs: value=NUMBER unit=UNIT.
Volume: value=55798.95 unit=ft³
